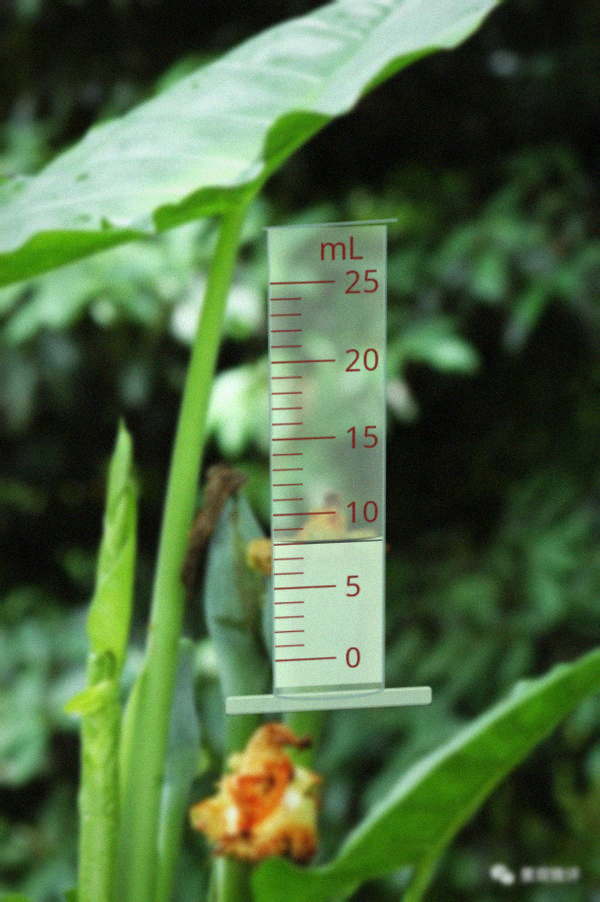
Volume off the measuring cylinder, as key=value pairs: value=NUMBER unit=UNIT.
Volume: value=8 unit=mL
